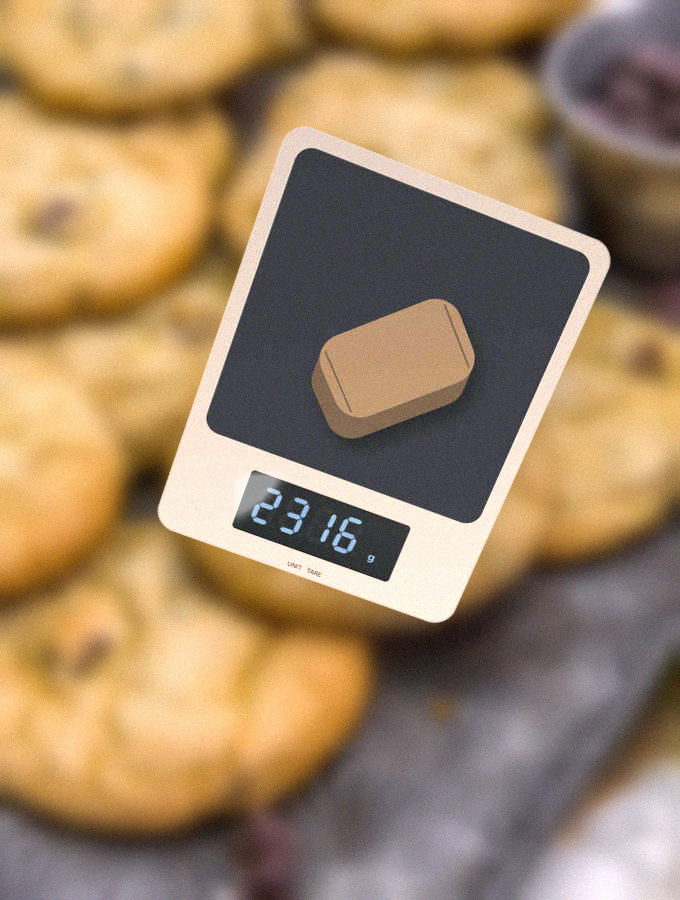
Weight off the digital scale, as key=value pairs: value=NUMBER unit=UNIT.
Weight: value=2316 unit=g
